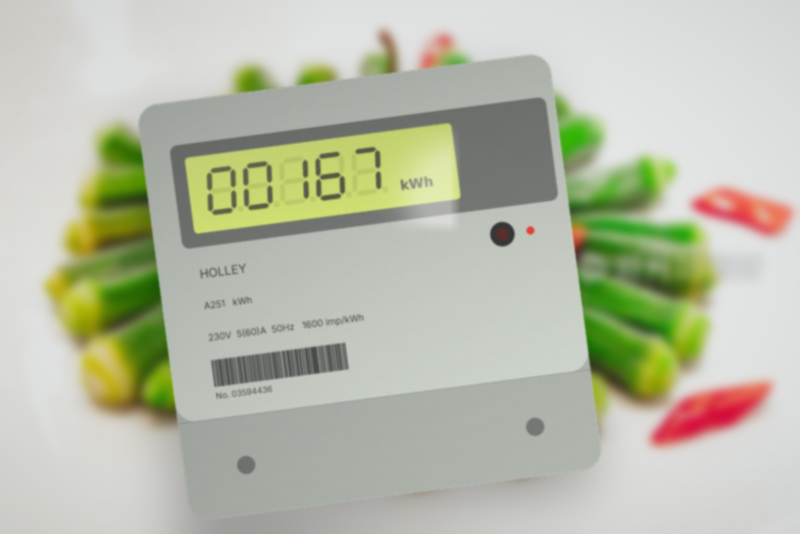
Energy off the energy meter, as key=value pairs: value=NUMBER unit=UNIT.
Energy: value=167 unit=kWh
